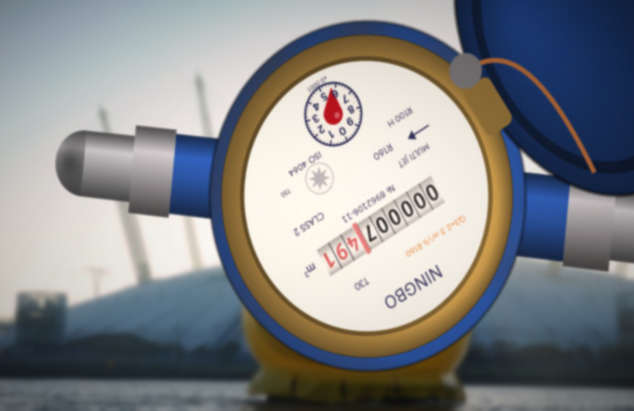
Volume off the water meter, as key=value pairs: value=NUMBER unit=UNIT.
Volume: value=7.4915 unit=m³
